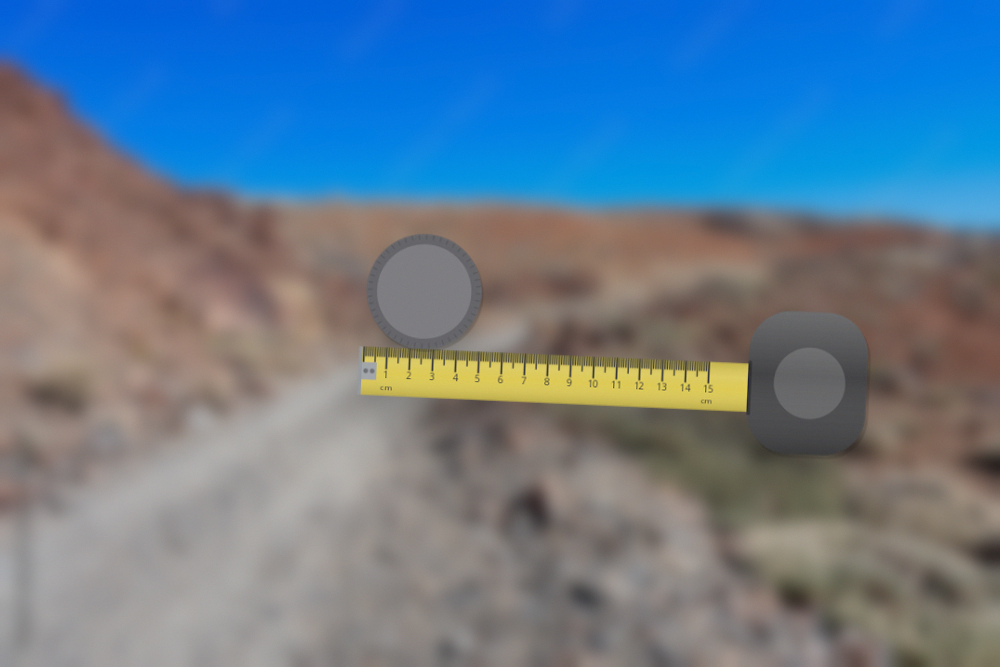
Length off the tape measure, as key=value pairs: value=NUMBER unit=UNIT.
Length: value=5 unit=cm
